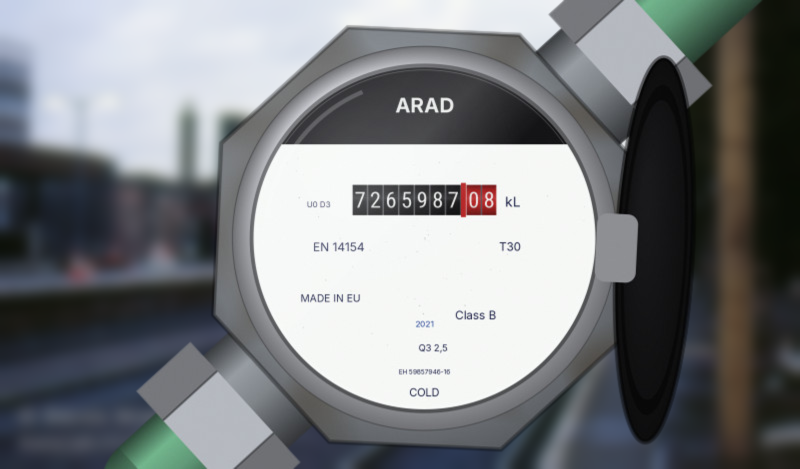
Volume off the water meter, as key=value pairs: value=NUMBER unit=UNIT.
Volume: value=7265987.08 unit=kL
